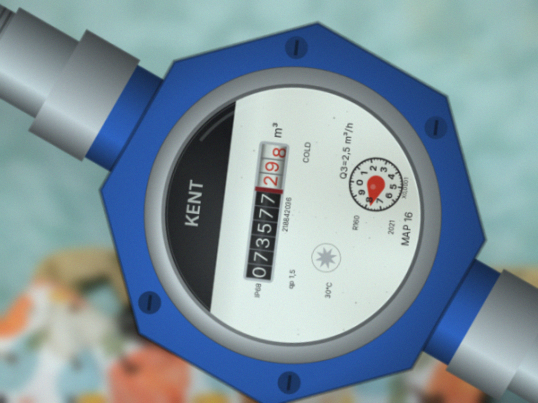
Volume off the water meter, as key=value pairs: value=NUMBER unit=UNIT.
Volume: value=73577.2977 unit=m³
